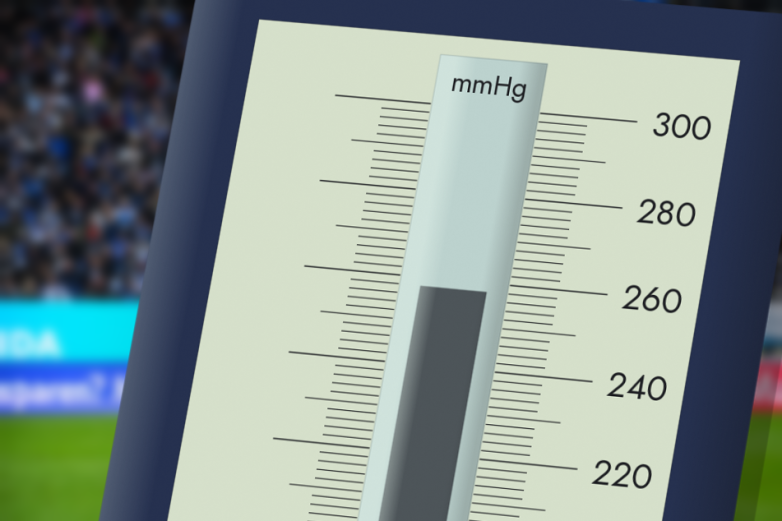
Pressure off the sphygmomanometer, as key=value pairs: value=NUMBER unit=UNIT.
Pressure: value=258 unit=mmHg
